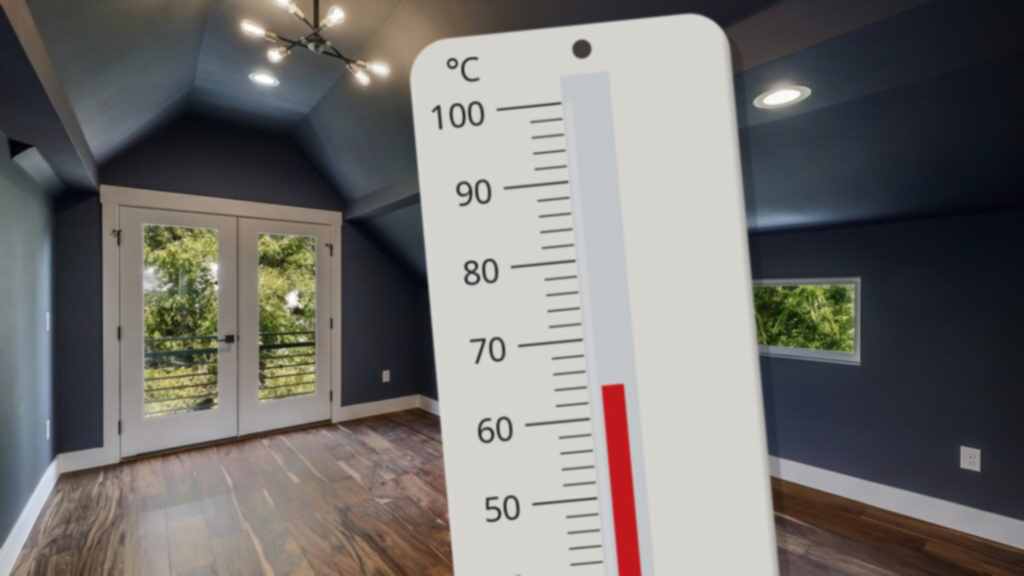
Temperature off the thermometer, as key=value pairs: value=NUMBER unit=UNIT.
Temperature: value=64 unit=°C
